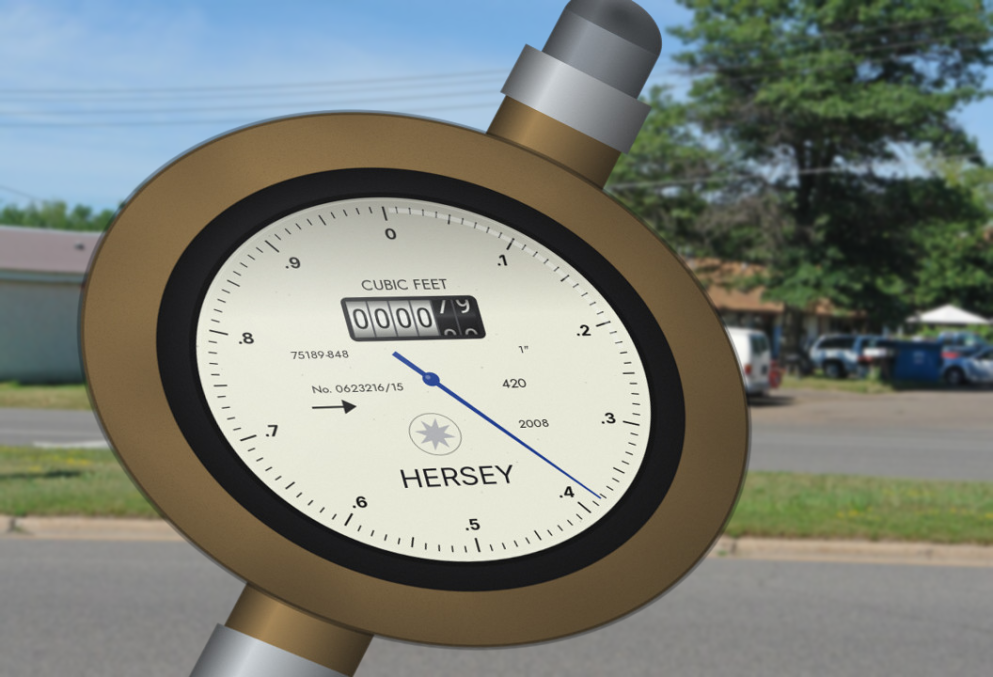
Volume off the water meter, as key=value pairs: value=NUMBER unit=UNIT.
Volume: value=79.38 unit=ft³
